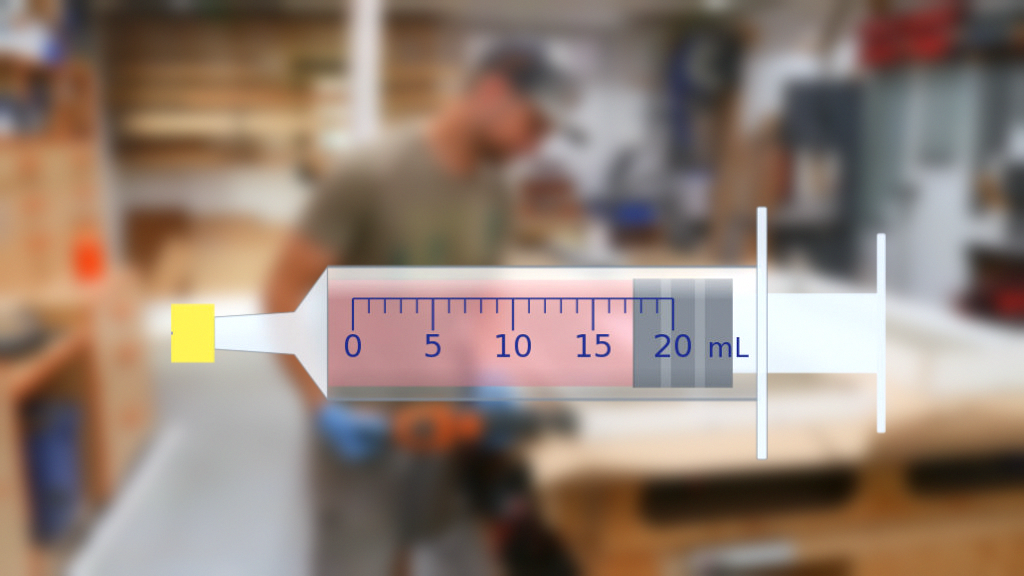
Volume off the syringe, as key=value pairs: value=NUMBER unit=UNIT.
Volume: value=17.5 unit=mL
